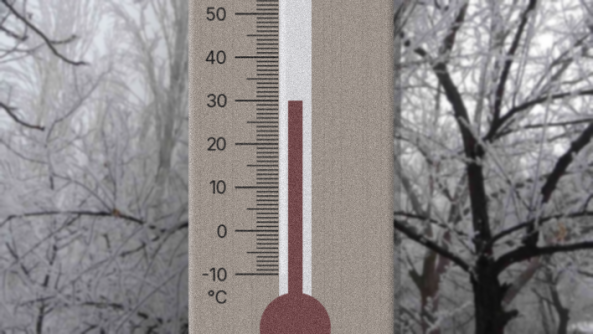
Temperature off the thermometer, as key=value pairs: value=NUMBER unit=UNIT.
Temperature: value=30 unit=°C
